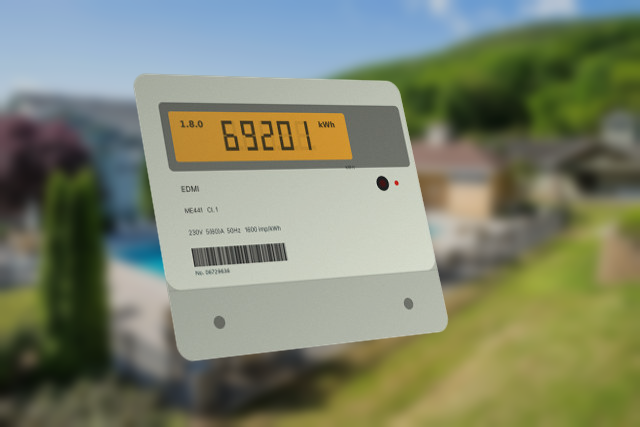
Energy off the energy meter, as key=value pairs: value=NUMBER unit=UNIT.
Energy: value=69201 unit=kWh
